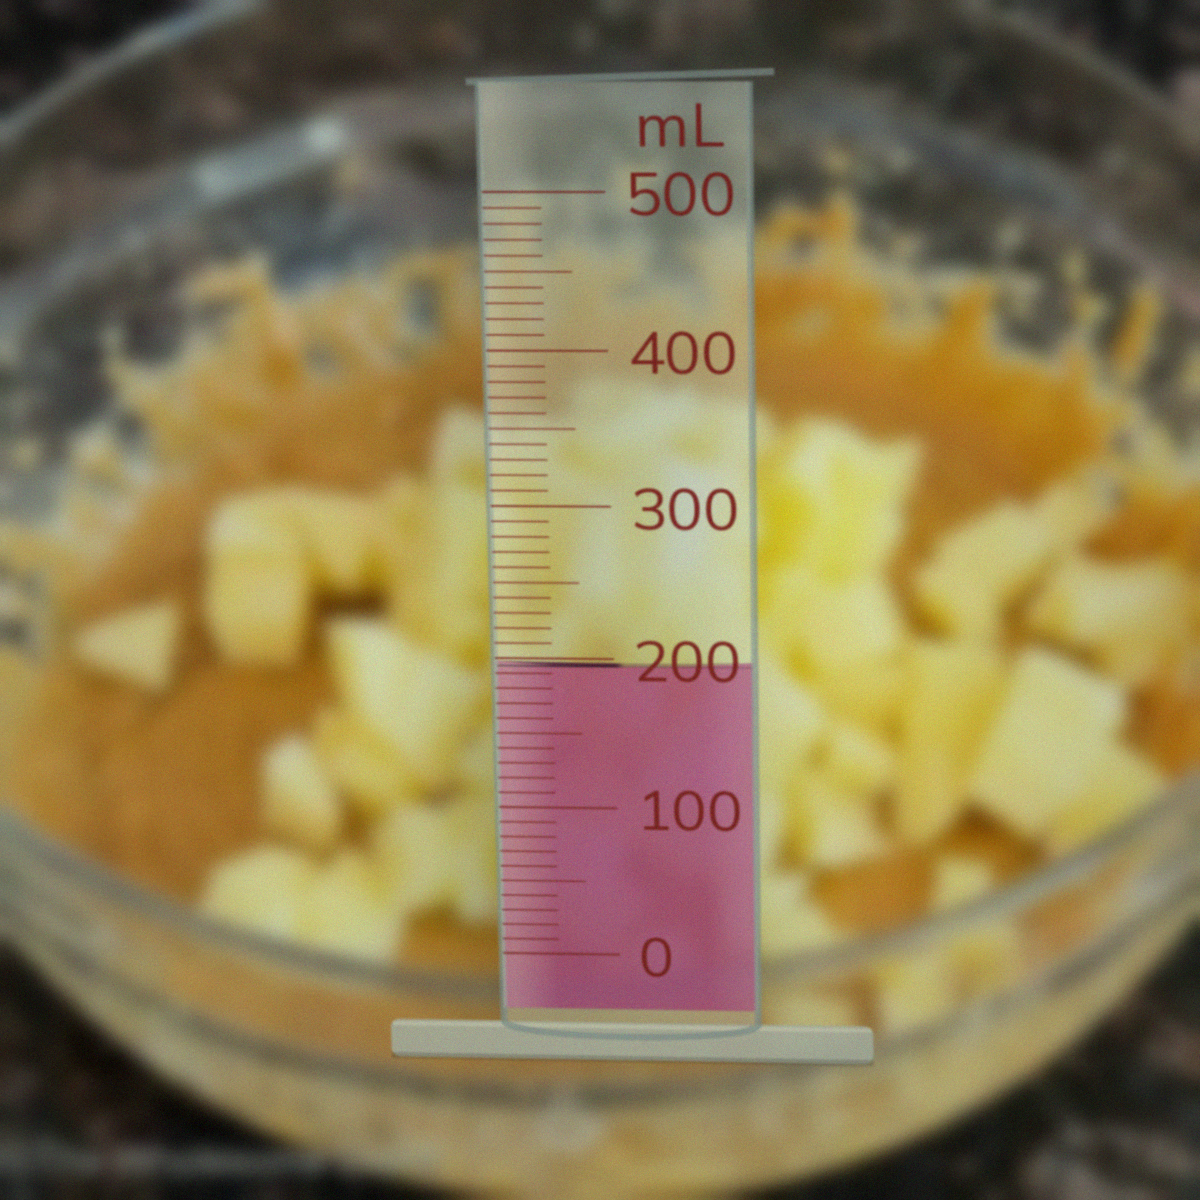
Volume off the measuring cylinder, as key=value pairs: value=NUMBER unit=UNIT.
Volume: value=195 unit=mL
